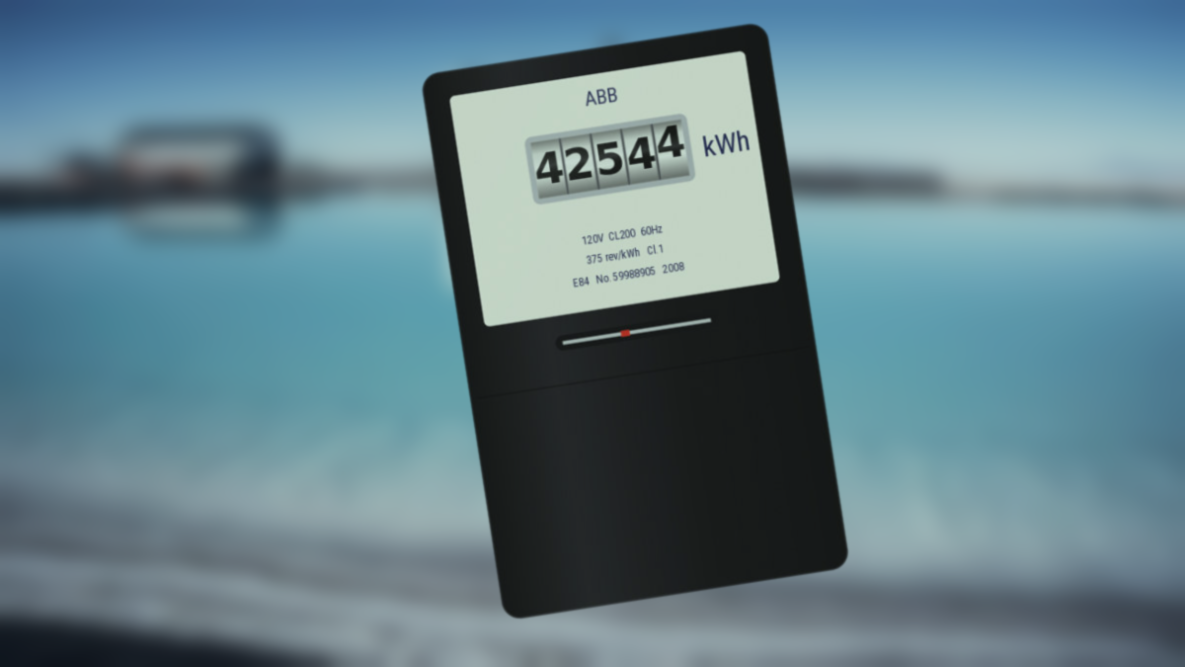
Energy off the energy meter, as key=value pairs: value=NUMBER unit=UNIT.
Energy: value=42544 unit=kWh
